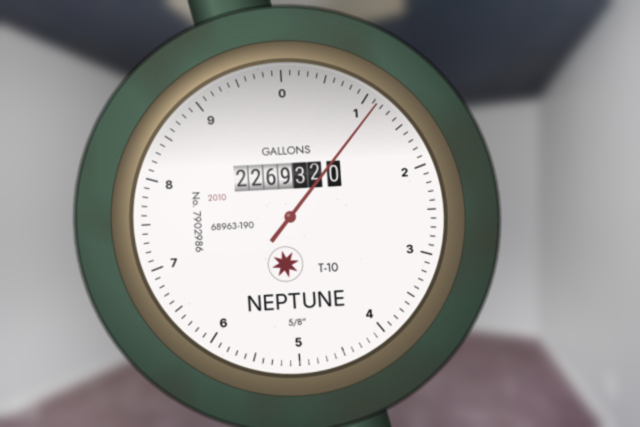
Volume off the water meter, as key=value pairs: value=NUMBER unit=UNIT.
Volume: value=2269321.1 unit=gal
